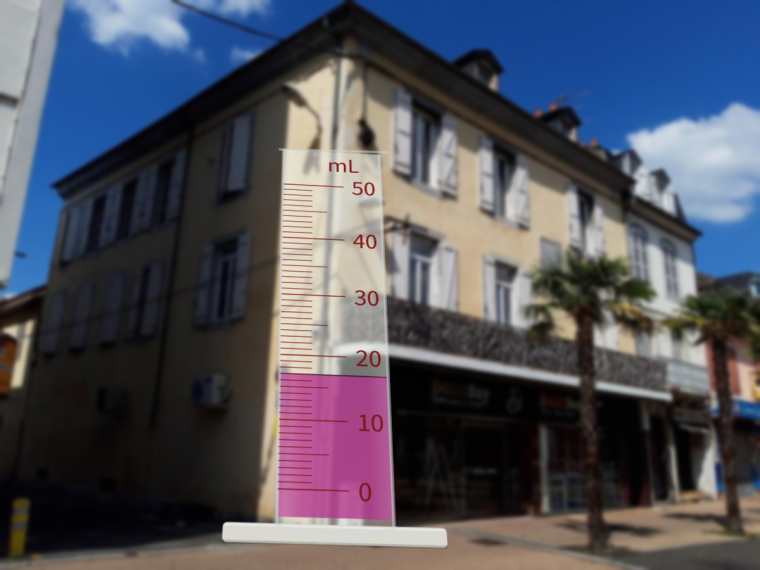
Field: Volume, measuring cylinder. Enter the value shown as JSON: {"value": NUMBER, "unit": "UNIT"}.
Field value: {"value": 17, "unit": "mL"}
